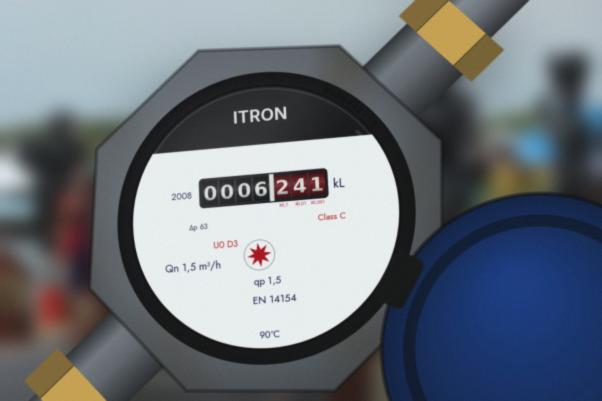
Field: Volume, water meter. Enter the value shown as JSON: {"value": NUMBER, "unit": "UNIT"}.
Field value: {"value": 6.241, "unit": "kL"}
